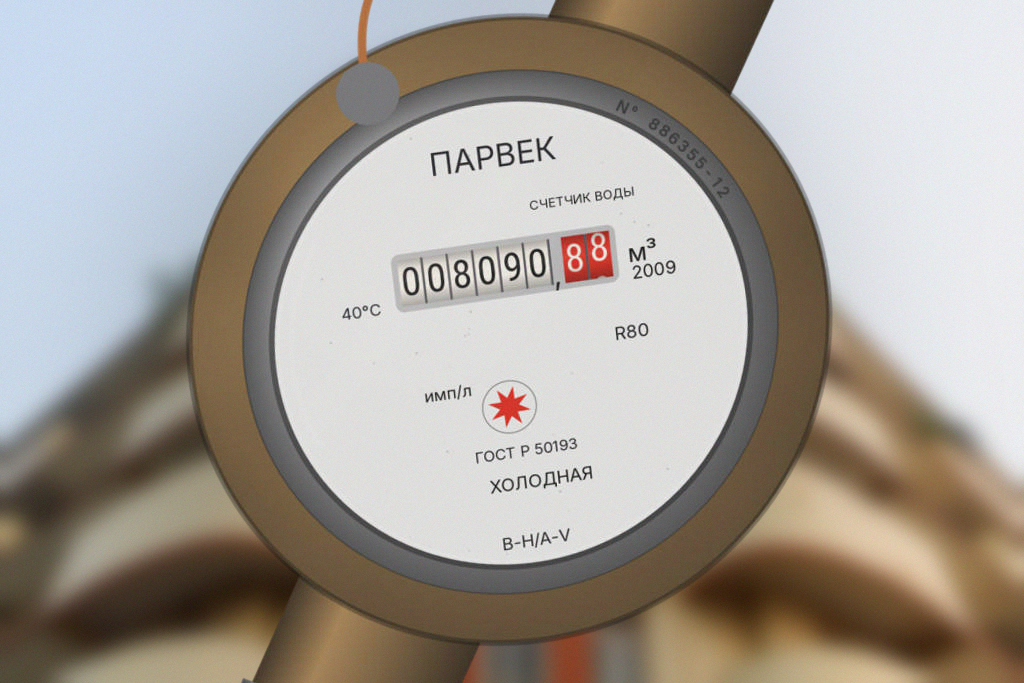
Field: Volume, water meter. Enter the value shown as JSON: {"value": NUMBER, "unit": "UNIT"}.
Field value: {"value": 8090.88, "unit": "m³"}
